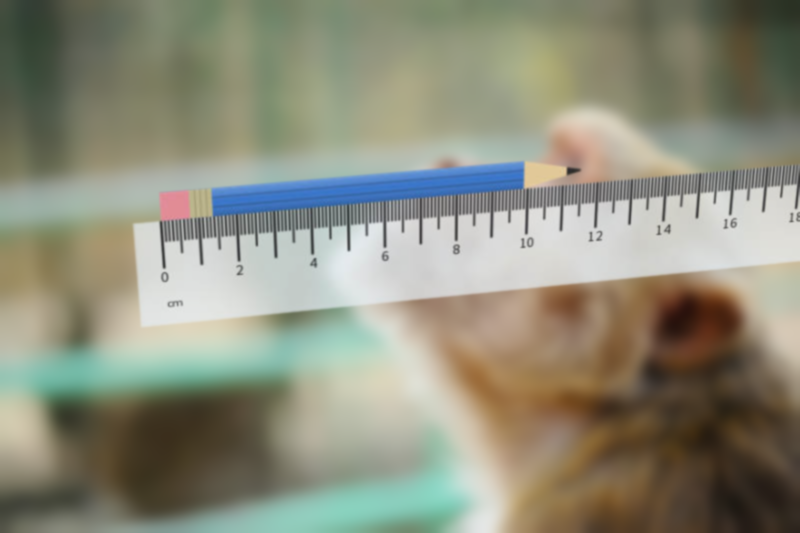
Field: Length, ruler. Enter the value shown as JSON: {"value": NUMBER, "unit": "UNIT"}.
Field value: {"value": 11.5, "unit": "cm"}
